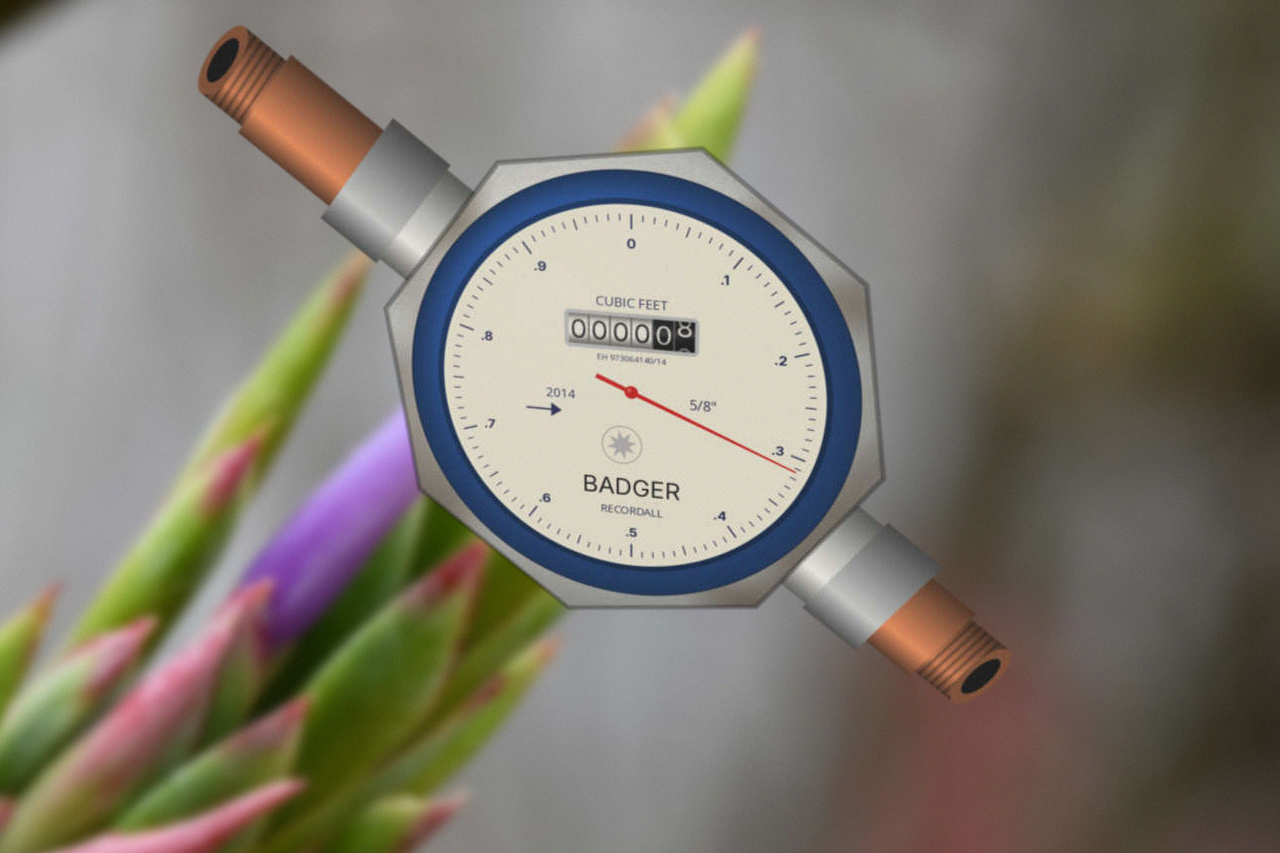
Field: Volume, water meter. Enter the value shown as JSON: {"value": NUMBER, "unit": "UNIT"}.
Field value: {"value": 8.31, "unit": "ft³"}
